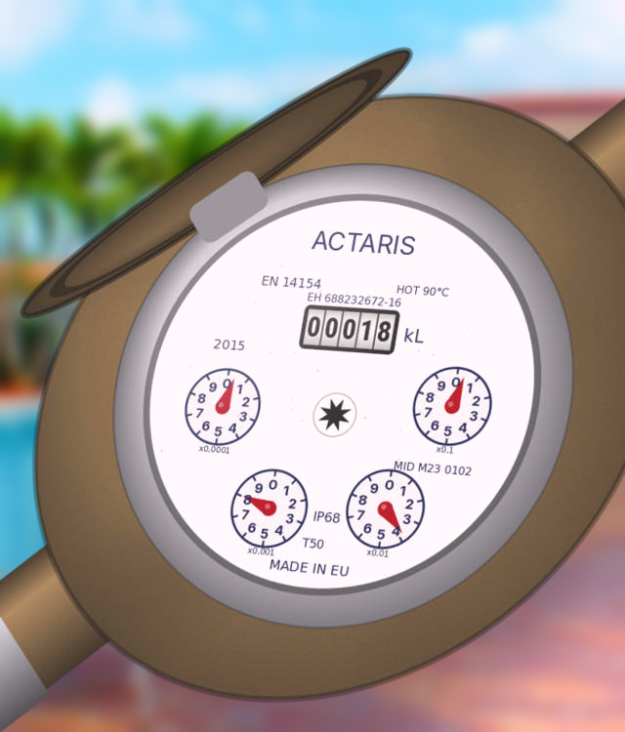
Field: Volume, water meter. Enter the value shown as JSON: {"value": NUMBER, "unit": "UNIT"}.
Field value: {"value": 18.0380, "unit": "kL"}
